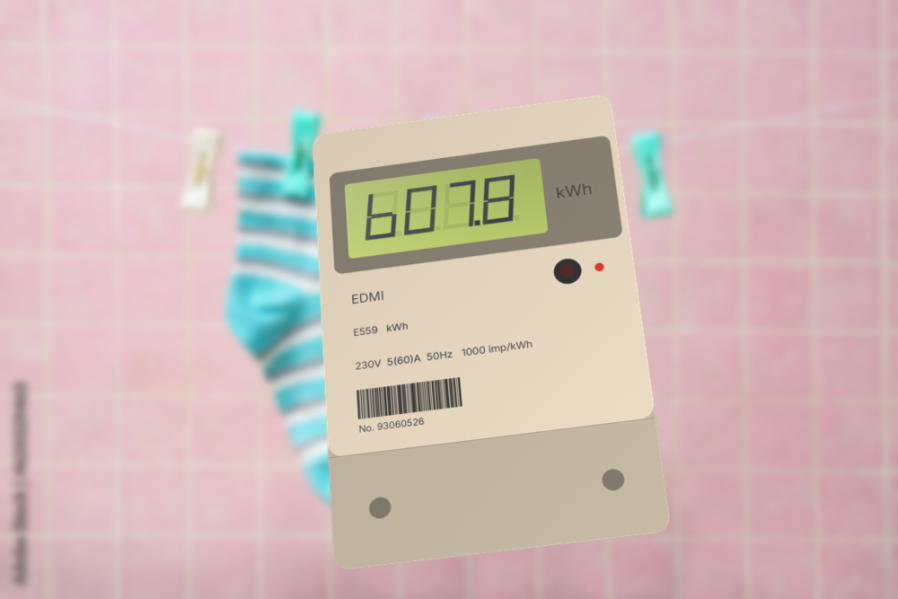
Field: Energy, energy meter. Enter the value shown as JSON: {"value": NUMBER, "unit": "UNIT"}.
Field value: {"value": 607.8, "unit": "kWh"}
